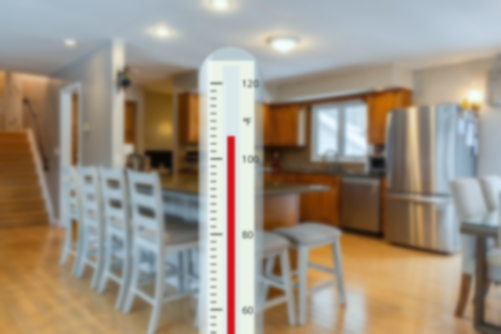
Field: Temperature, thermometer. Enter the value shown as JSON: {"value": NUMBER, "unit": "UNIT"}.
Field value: {"value": 106, "unit": "°F"}
